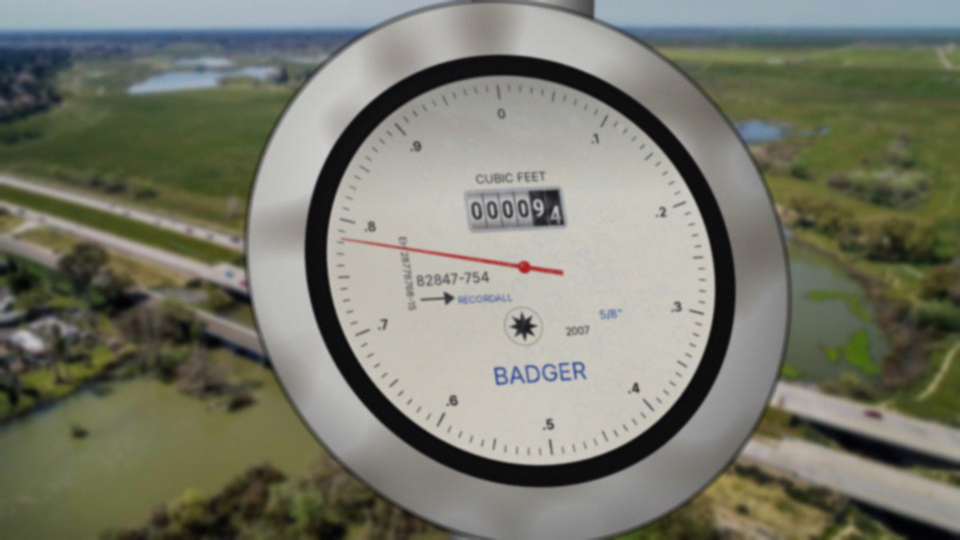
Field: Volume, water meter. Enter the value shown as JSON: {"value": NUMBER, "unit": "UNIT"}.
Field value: {"value": 93.78, "unit": "ft³"}
